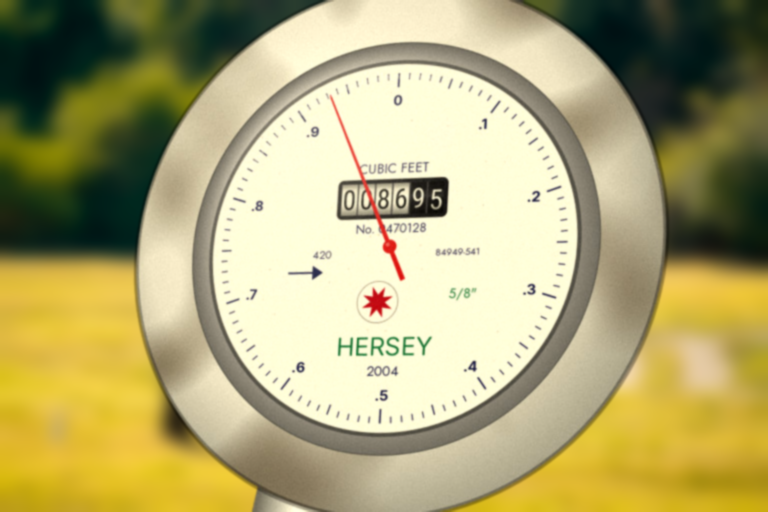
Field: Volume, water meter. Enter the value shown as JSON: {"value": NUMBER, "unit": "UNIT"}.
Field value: {"value": 8694.93, "unit": "ft³"}
